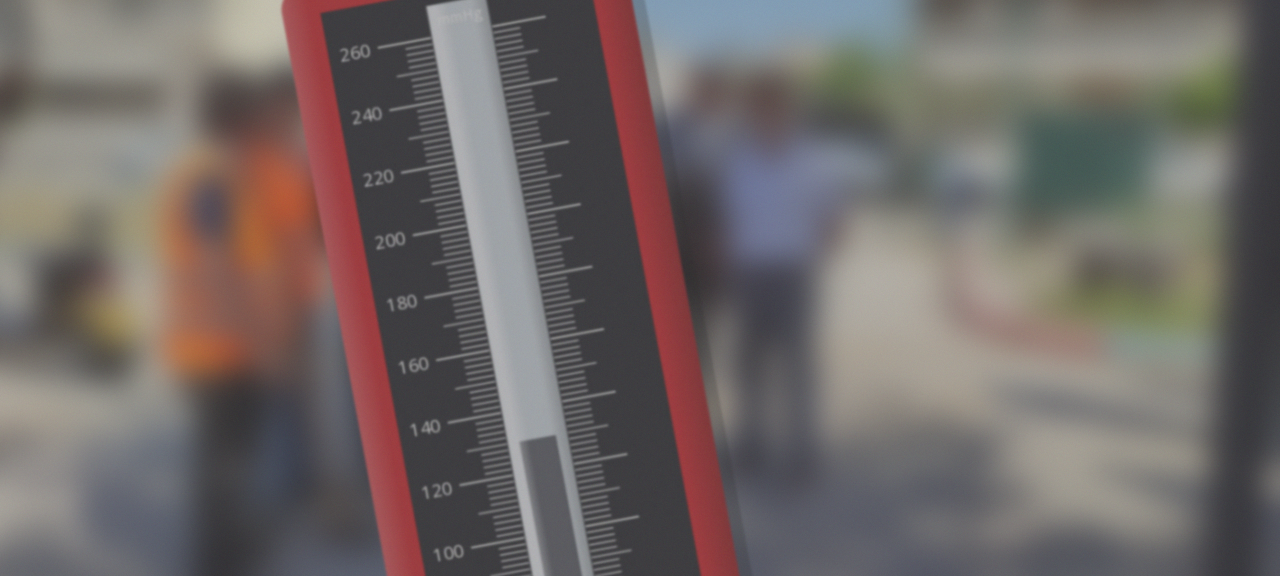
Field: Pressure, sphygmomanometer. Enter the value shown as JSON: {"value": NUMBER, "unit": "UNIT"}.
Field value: {"value": 130, "unit": "mmHg"}
